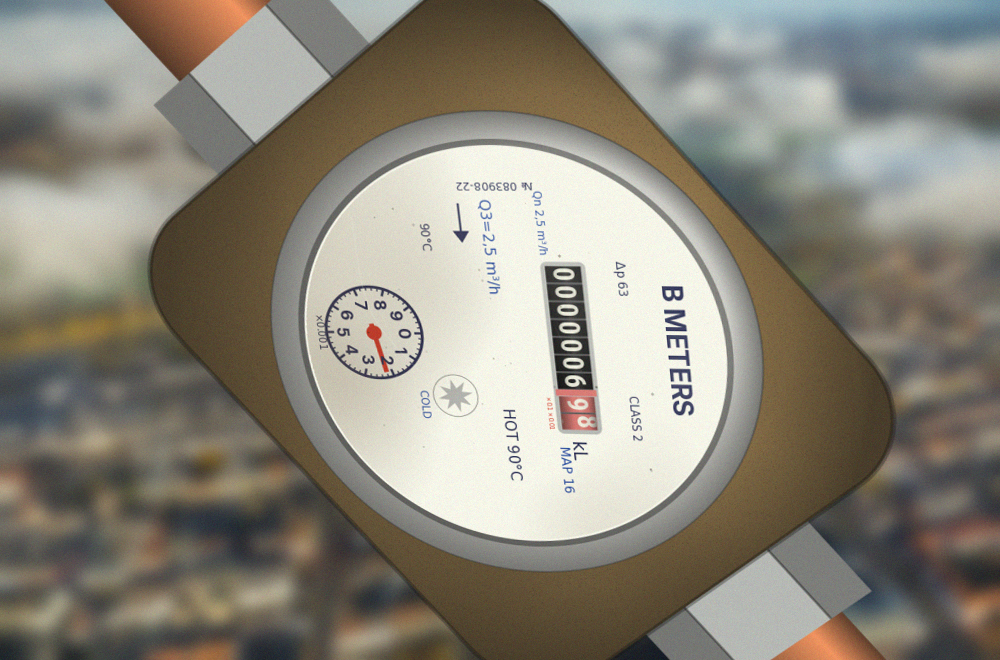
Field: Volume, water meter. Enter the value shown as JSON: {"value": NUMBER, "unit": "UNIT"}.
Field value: {"value": 6.982, "unit": "kL"}
